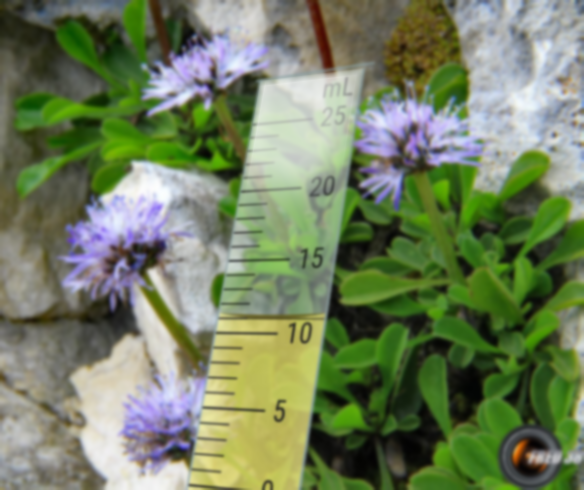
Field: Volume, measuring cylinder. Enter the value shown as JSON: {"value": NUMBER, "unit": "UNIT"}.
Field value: {"value": 11, "unit": "mL"}
